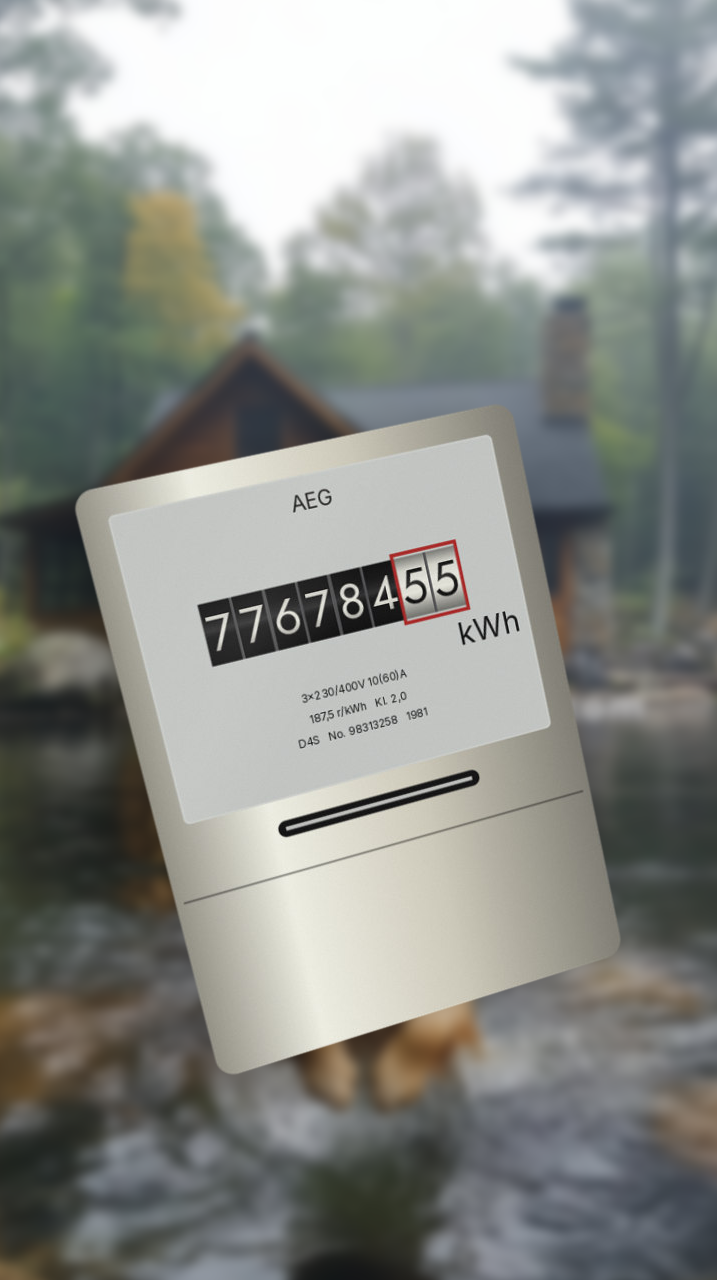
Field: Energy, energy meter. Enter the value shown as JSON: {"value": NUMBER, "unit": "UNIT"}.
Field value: {"value": 776784.55, "unit": "kWh"}
